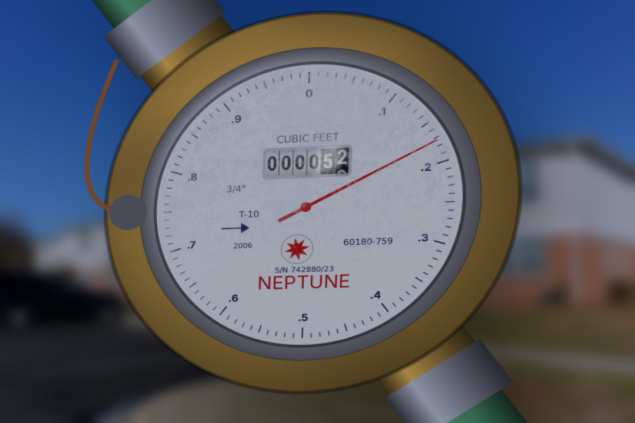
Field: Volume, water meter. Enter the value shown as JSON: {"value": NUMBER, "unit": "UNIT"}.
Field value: {"value": 52.17, "unit": "ft³"}
